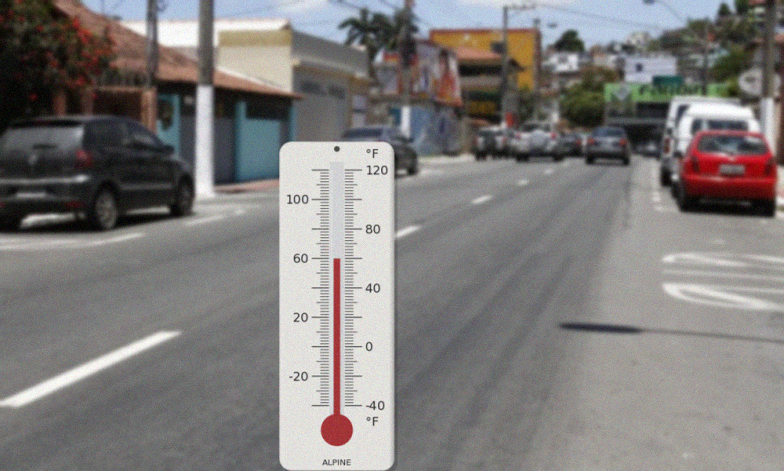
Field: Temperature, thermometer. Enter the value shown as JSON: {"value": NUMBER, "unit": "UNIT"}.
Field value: {"value": 60, "unit": "°F"}
